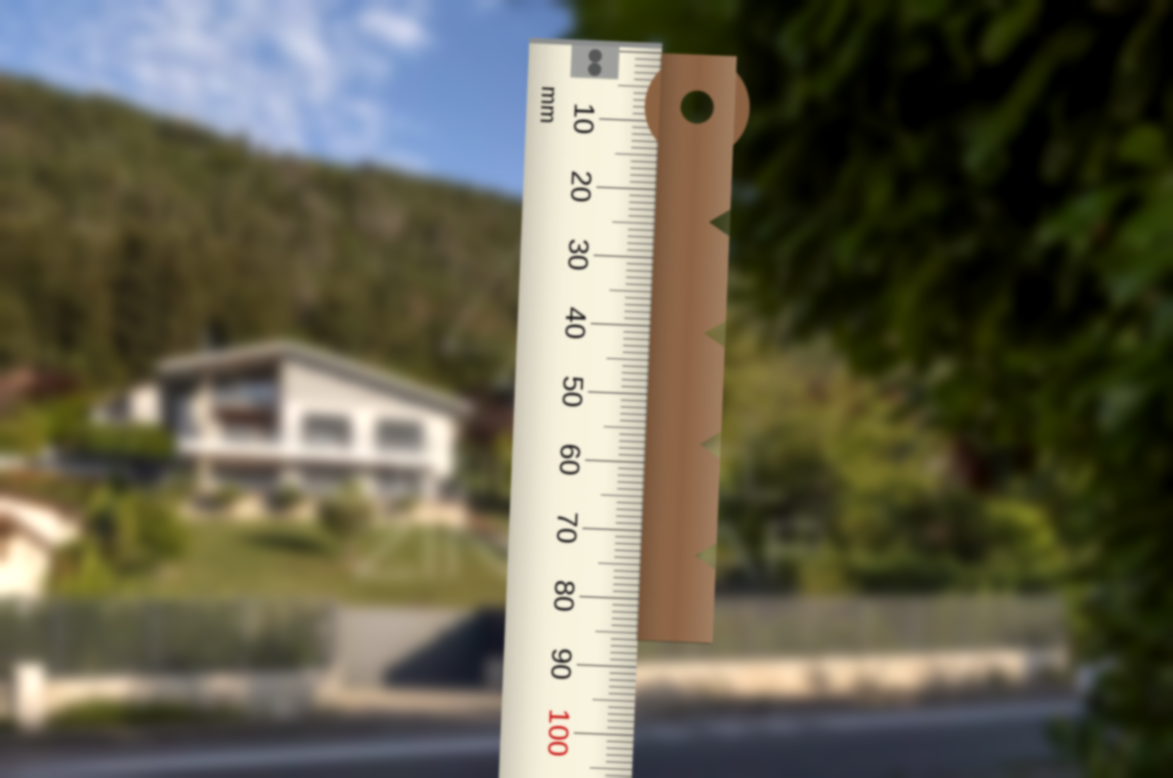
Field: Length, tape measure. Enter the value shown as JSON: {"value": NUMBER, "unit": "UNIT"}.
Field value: {"value": 86, "unit": "mm"}
